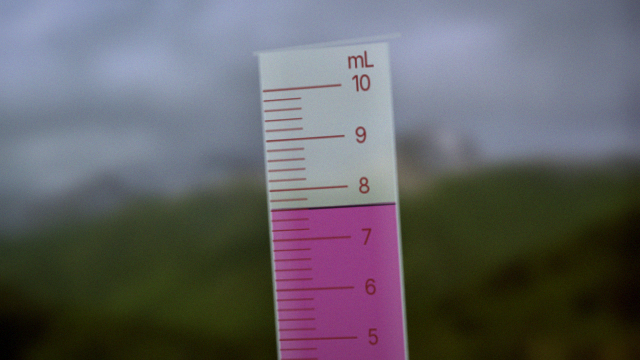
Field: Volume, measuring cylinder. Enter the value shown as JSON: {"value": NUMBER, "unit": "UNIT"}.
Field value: {"value": 7.6, "unit": "mL"}
